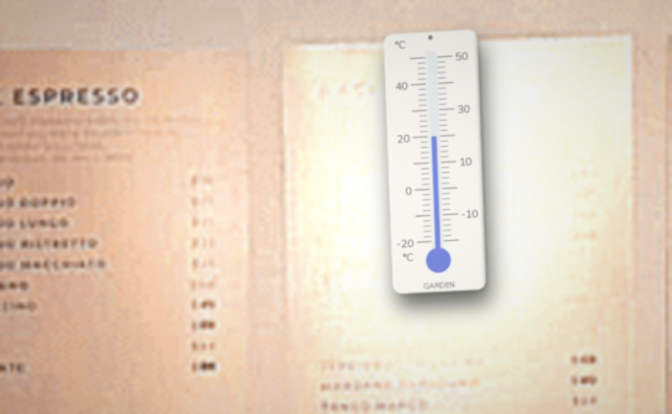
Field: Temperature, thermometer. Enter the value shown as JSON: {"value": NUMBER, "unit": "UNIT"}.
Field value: {"value": 20, "unit": "°C"}
